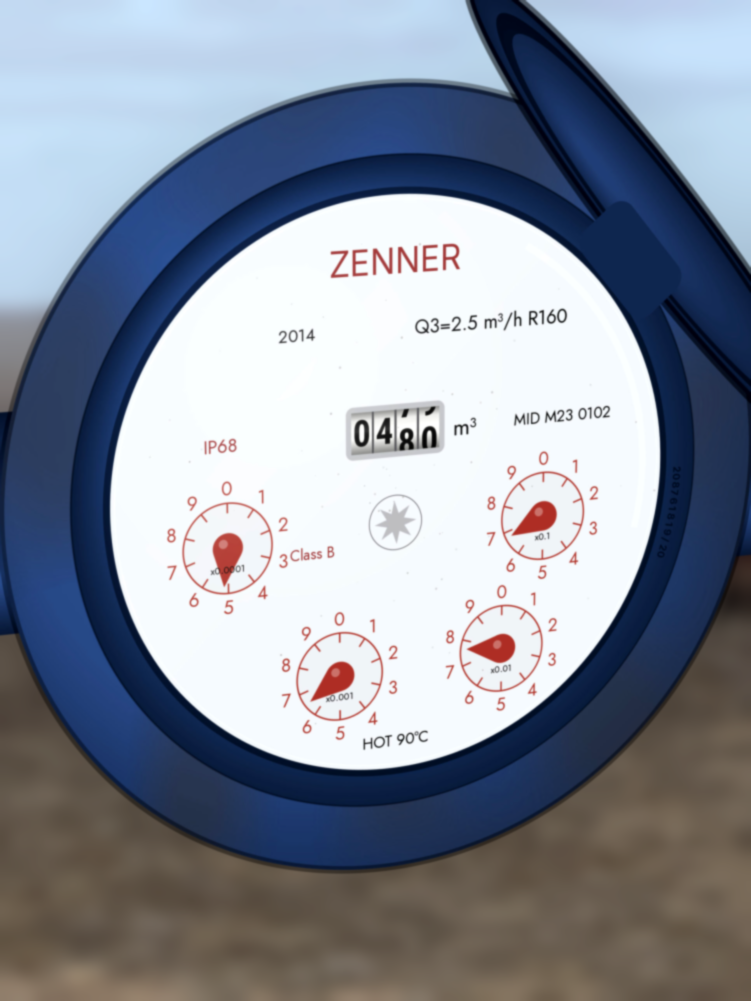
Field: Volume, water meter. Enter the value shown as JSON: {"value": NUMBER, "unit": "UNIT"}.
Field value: {"value": 479.6765, "unit": "m³"}
